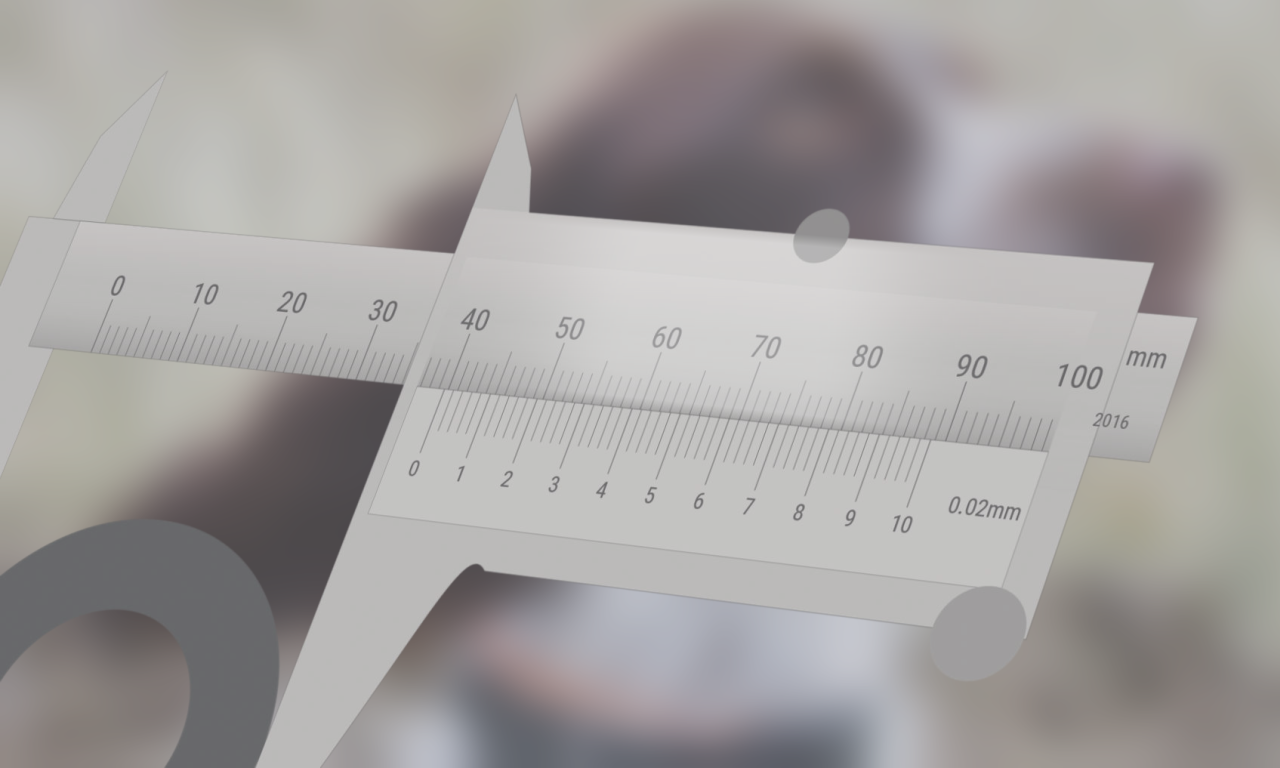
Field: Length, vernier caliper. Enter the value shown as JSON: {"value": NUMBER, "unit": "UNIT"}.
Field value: {"value": 39.6, "unit": "mm"}
